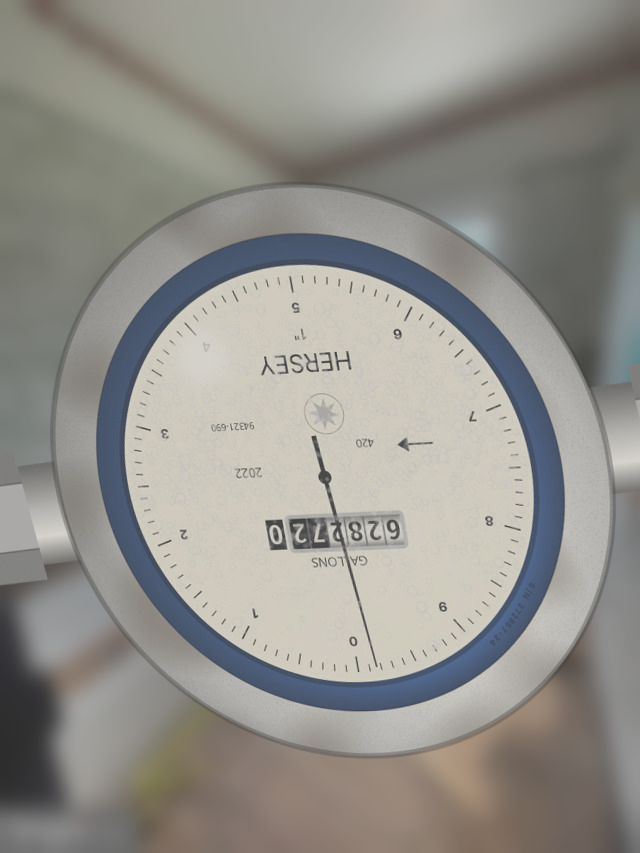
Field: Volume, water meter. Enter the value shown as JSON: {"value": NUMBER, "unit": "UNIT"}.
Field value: {"value": 6282719.8, "unit": "gal"}
